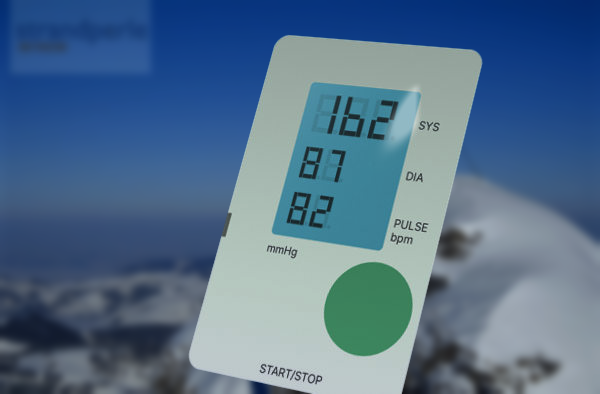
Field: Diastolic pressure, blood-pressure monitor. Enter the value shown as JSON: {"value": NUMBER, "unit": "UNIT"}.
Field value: {"value": 87, "unit": "mmHg"}
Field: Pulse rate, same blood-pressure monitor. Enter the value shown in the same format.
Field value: {"value": 82, "unit": "bpm"}
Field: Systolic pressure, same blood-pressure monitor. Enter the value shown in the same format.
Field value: {"value": 162, "unit": "mmHg"}
